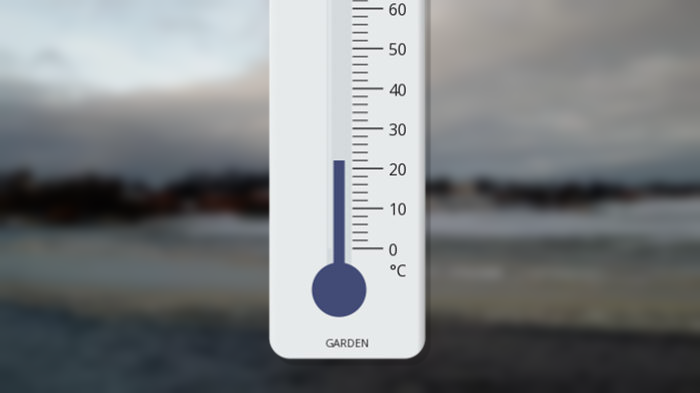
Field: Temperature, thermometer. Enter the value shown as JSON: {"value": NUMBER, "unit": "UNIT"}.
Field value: {"value": 22, "unit": "°C"}
